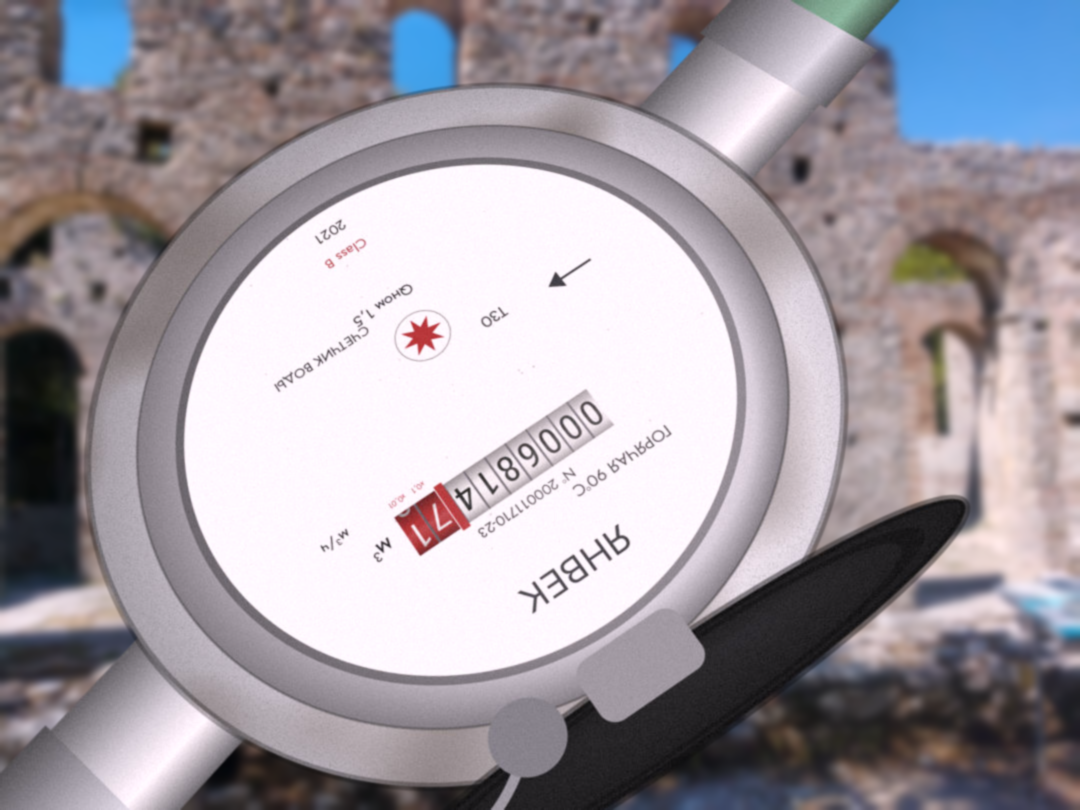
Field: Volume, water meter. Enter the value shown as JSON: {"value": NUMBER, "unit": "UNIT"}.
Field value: {"value": 6814.71, "unit": "m³"}
